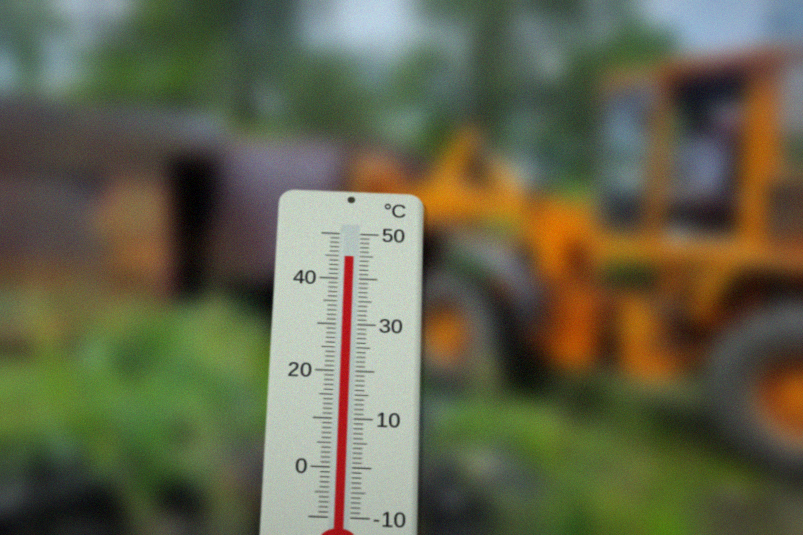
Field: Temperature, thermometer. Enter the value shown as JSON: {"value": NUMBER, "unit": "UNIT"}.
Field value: {"value": 45, "unit": "°C"}
